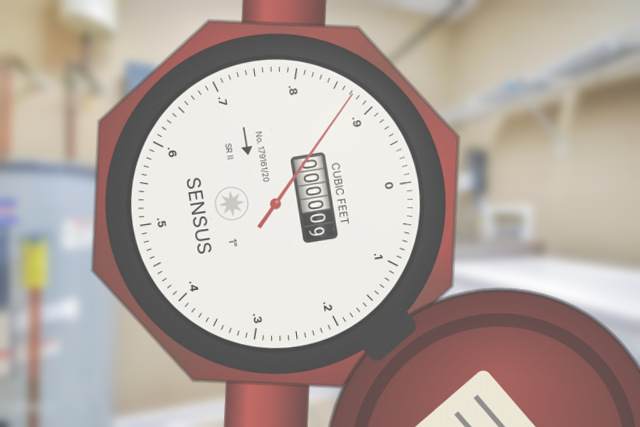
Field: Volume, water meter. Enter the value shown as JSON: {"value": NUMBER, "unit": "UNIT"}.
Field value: {"value": 8.87, "unit": "ft³"}
